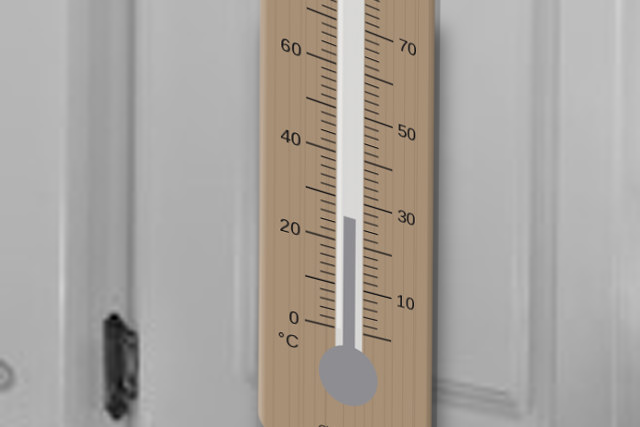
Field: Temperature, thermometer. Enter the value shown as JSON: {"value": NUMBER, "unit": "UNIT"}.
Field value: {"value": 26, "unit": "°C"}
